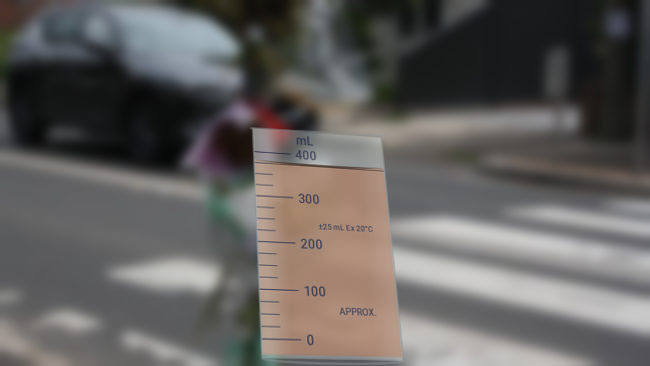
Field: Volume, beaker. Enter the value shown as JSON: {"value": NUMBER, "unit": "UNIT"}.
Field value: {"value": 375, "unit": "mL"}
